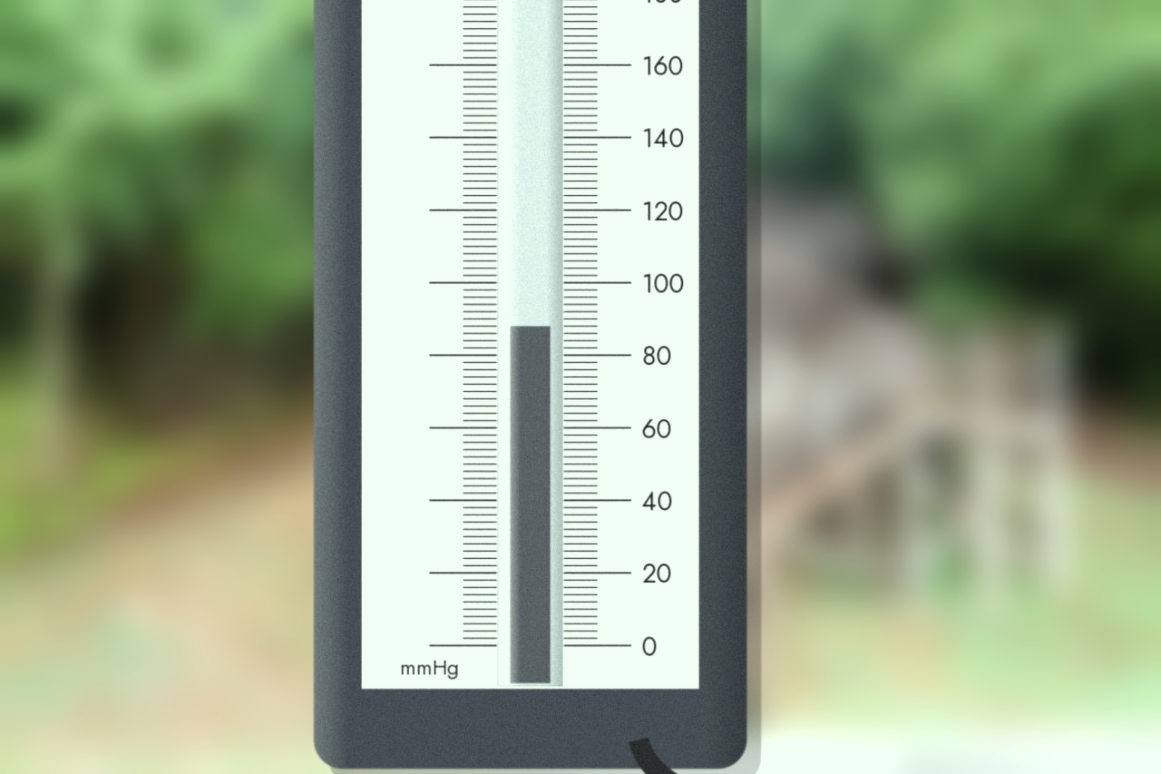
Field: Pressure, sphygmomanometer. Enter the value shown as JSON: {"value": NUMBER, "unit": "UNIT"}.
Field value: {"value": 88, "unit": "mmHg"}
